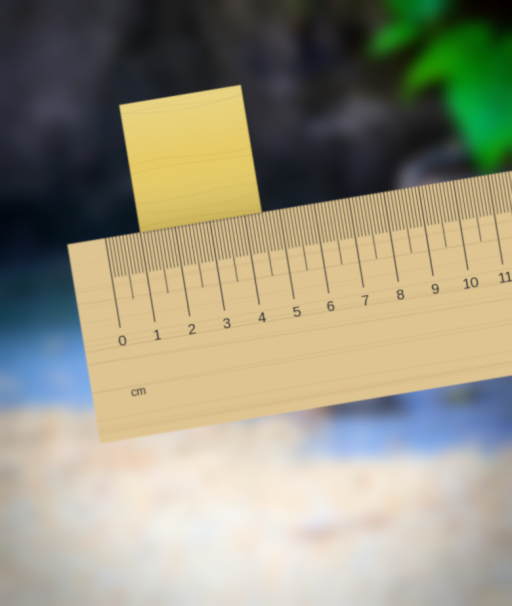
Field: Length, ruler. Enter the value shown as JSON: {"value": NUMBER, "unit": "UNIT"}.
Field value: {"value": 3.5, "unit": "cm"}
